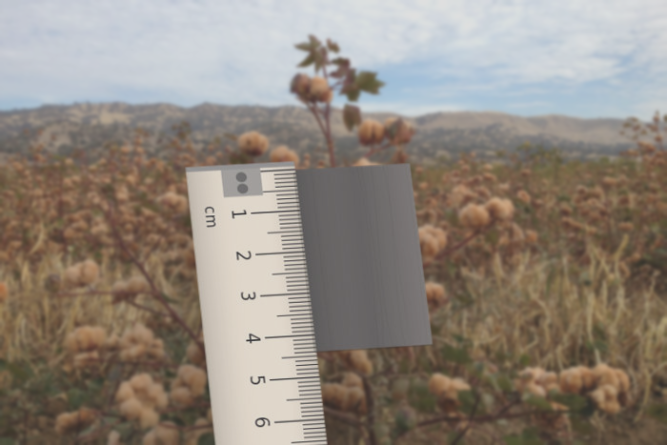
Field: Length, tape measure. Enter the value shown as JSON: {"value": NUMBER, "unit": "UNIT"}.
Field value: {"value": 4.4, "unit": "cm"}
